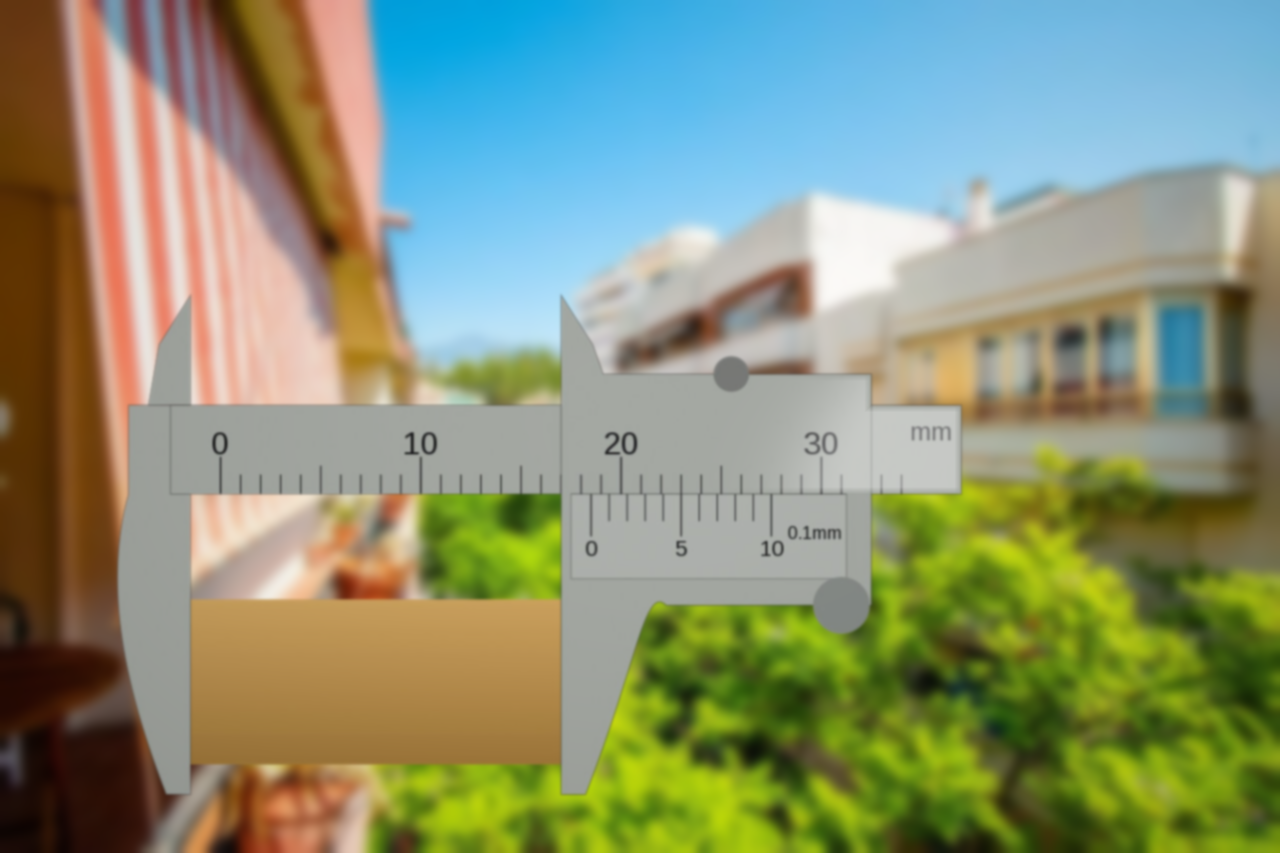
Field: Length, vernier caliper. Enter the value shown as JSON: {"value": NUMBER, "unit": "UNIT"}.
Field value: {"value": 18.5, "unit": "mm"}
